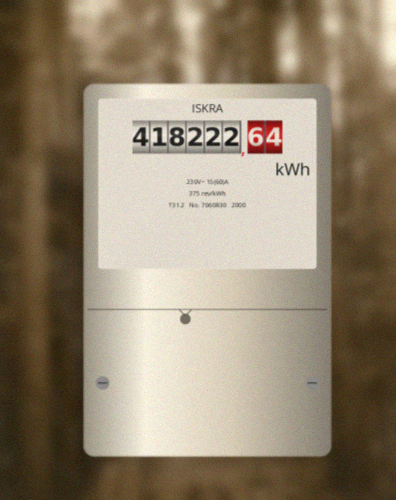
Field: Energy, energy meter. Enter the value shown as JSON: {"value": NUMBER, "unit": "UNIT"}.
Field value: {"value": 418222.64, "unit": "kWh"}
